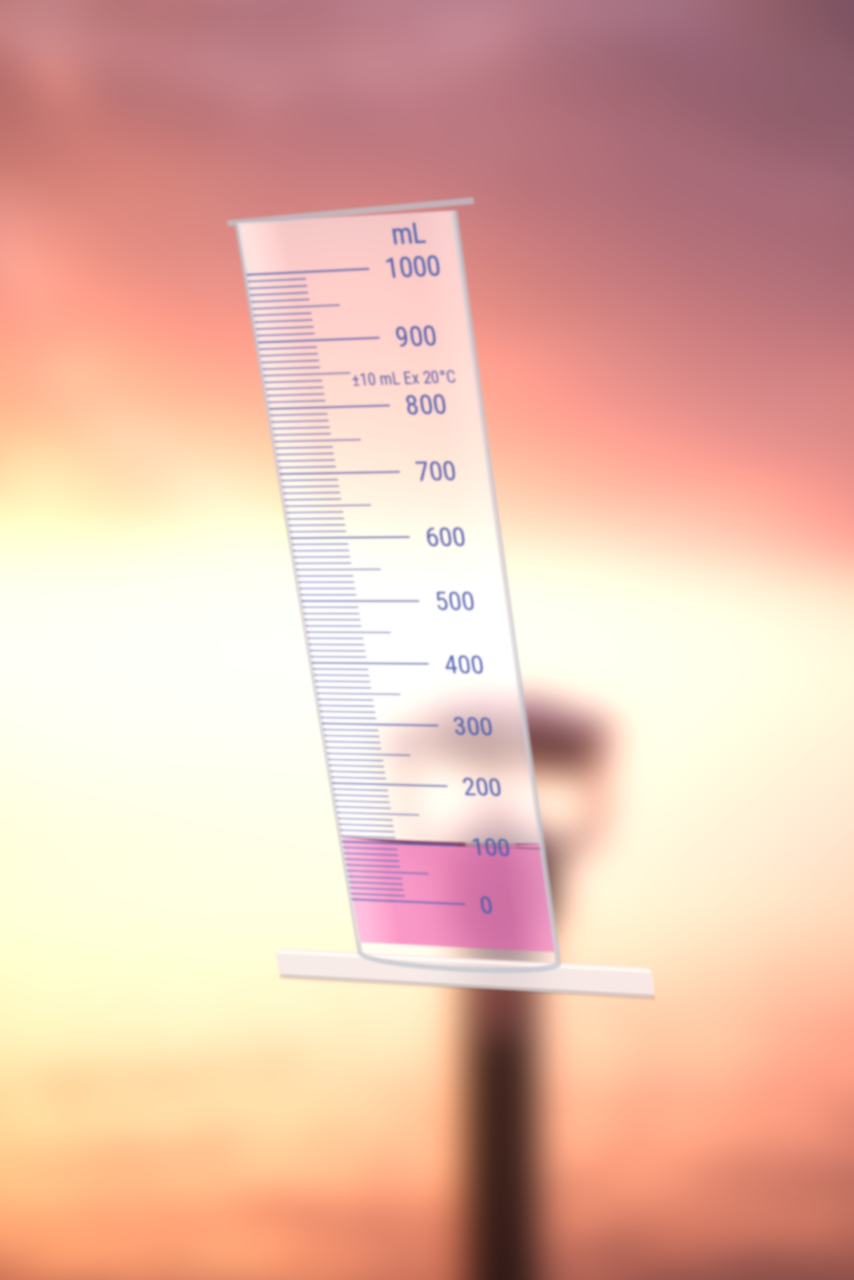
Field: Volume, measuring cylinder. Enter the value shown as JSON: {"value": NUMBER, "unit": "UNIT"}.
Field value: {"value": 100, "unit": "mL"}
